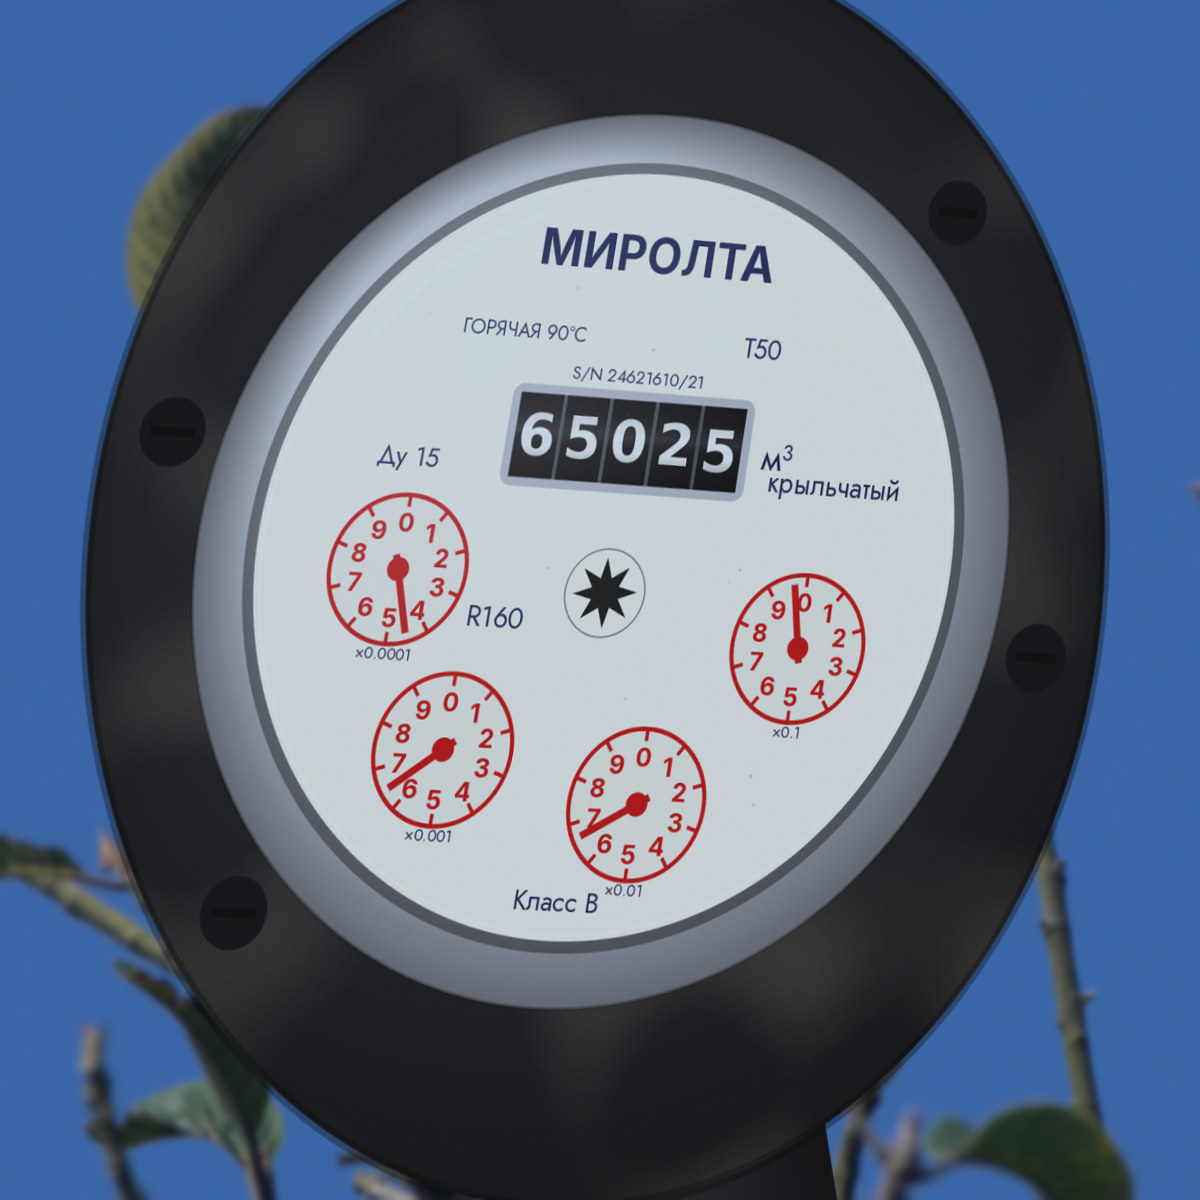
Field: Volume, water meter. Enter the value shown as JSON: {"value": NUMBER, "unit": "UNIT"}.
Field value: {"value": 65024.9664, "unit": "m³"}
